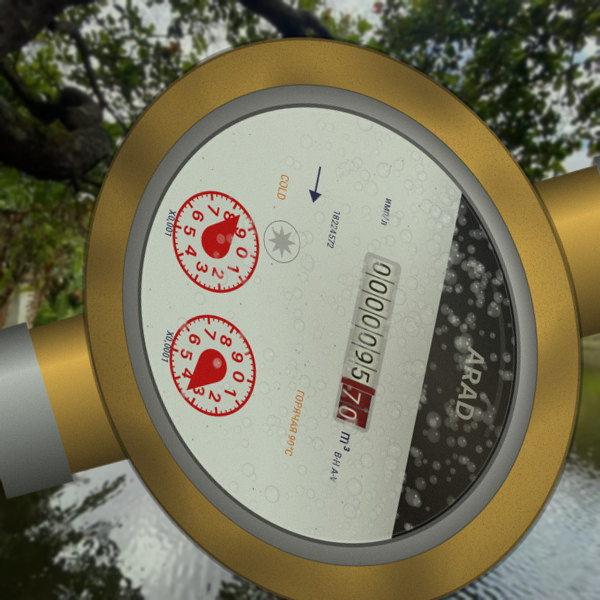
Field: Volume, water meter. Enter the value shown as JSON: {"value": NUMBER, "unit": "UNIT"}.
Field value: {"value": 95.6983, "unit": "m³"}
